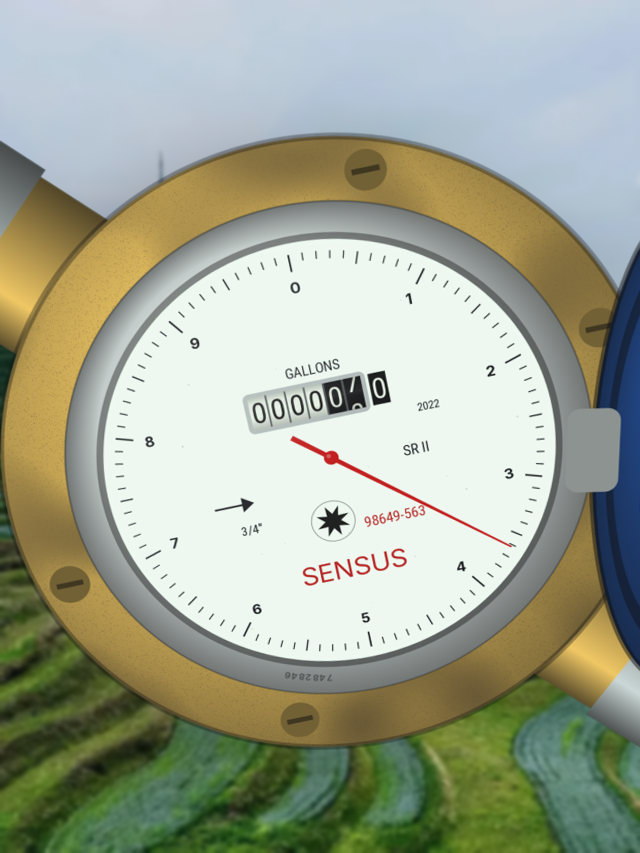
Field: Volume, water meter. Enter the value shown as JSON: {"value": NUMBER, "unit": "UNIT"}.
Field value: {"value": 73.6, "unit": "gal"}
